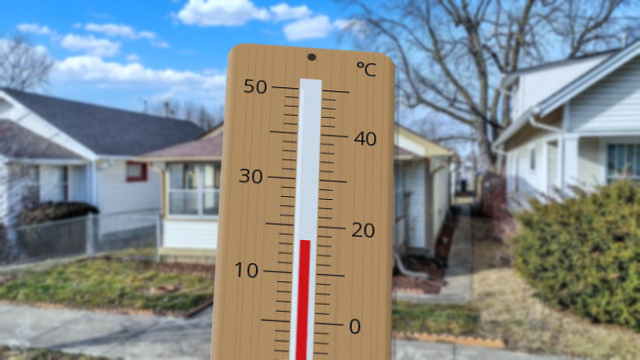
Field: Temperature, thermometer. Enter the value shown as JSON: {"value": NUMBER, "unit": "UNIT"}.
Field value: {"value": 17, "unit": "°C"}
